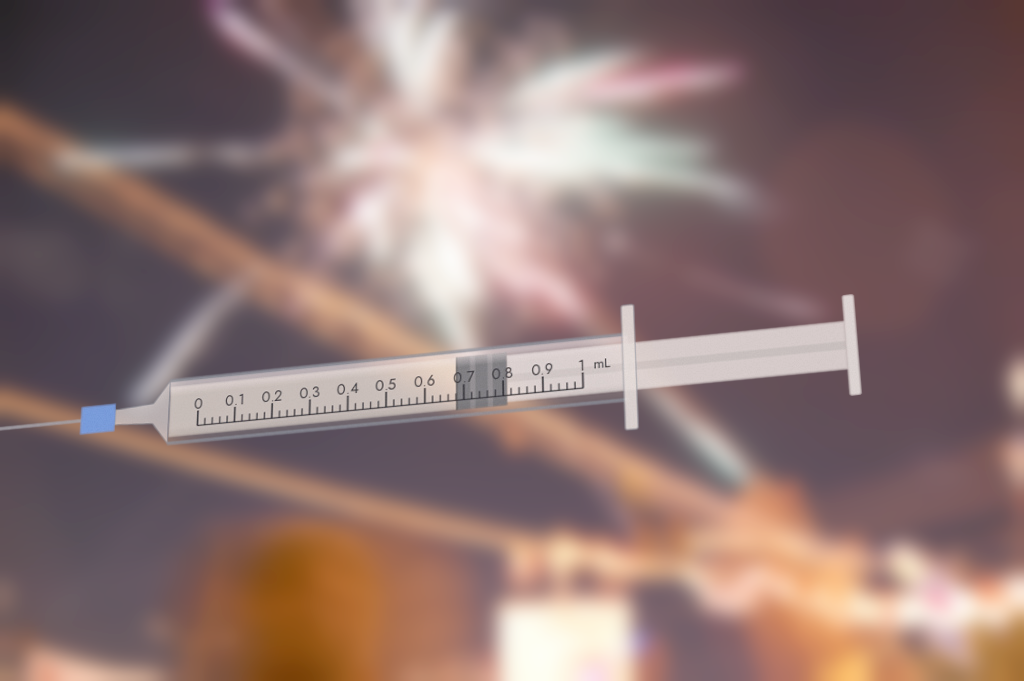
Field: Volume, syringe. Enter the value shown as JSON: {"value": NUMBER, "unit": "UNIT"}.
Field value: {"value": 0.68, "unit": "mL"}
